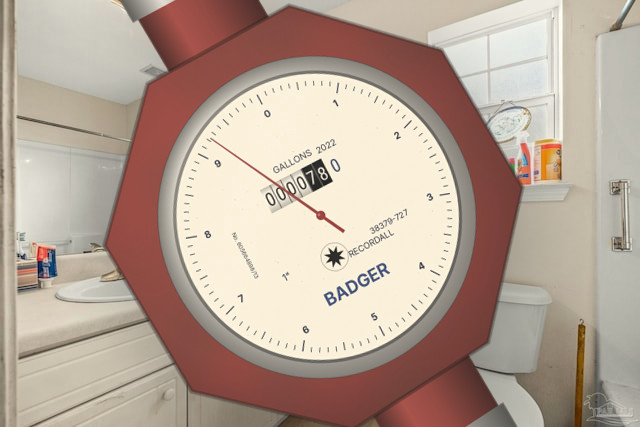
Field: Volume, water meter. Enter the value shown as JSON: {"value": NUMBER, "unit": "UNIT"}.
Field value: {"value": 779.2, "unit": "gal"}
